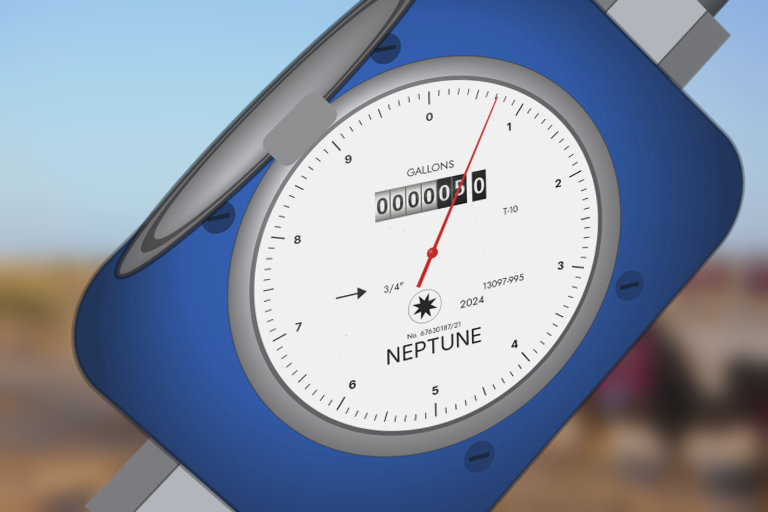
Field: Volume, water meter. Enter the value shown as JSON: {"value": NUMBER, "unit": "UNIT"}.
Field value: {"value": 50.7, "unit": "gal"}
